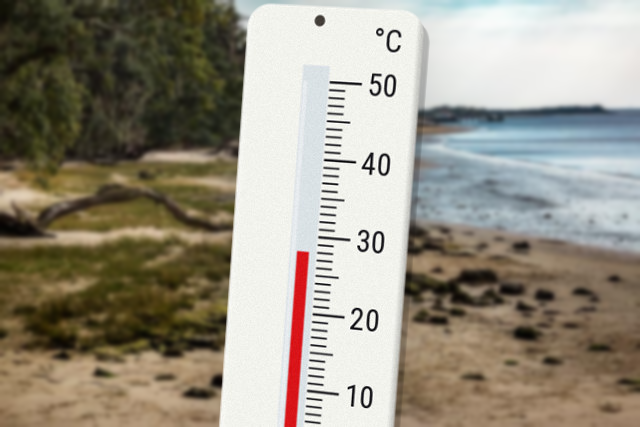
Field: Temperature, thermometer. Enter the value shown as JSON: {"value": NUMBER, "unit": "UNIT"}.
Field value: {"value": 28, "unit": "°C"}
